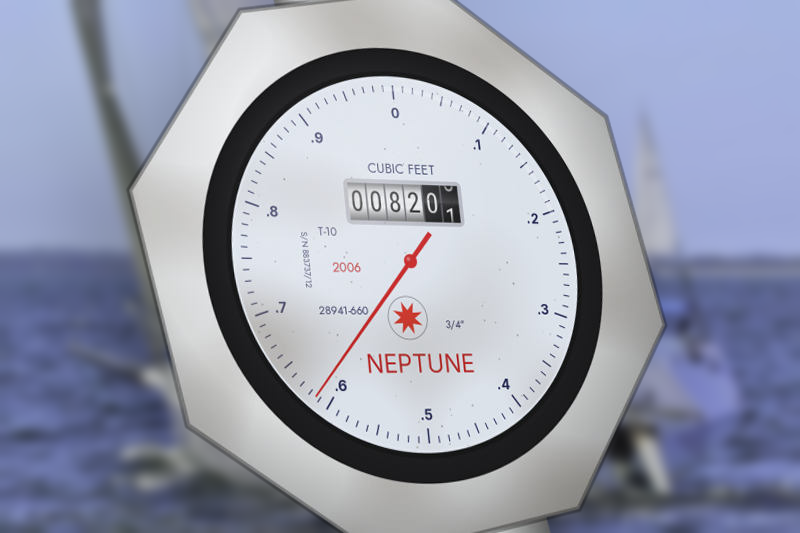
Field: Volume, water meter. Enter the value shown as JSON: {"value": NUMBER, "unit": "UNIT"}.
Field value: {"value": 8200.61, "unit": "ft³"}
